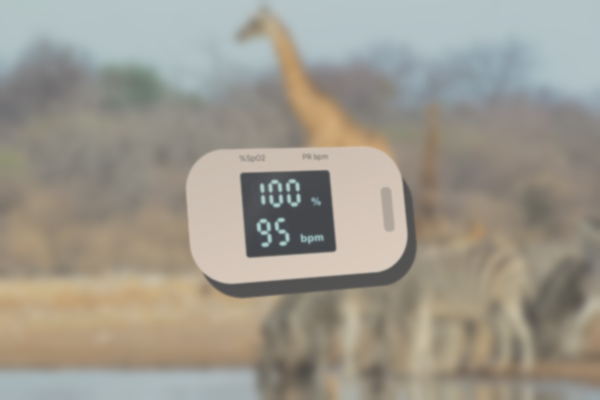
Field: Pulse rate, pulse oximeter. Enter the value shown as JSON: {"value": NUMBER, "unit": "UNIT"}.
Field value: {"value": 95, "unit": "bpm"}
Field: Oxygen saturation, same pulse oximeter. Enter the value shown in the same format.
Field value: {"value": 100, "unit": "%"}
